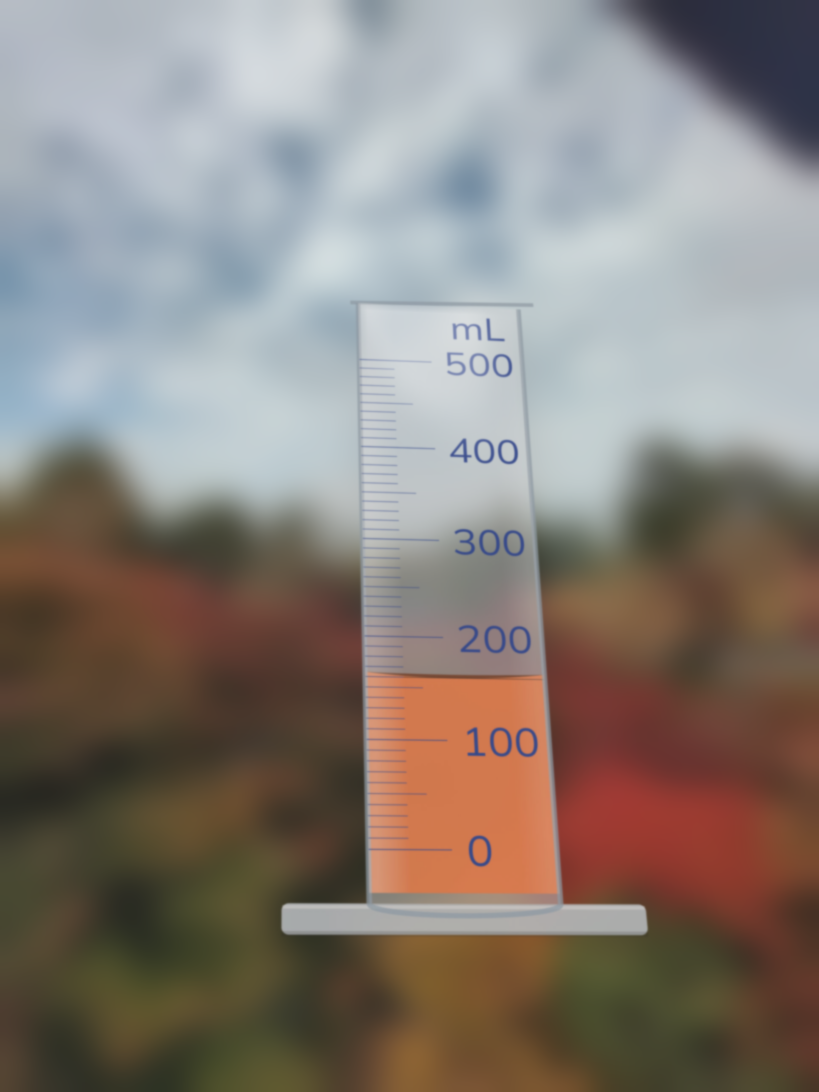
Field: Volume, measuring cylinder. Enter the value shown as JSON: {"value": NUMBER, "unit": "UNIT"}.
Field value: {"value": 160, "unit": "mL"}
